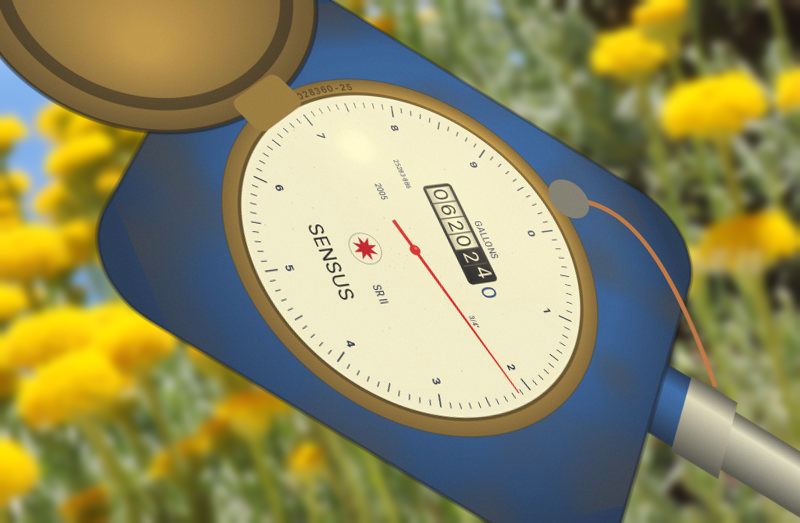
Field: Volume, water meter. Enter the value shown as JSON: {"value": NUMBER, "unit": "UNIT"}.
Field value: {"value": 620242.1, "unit": "gal"}
